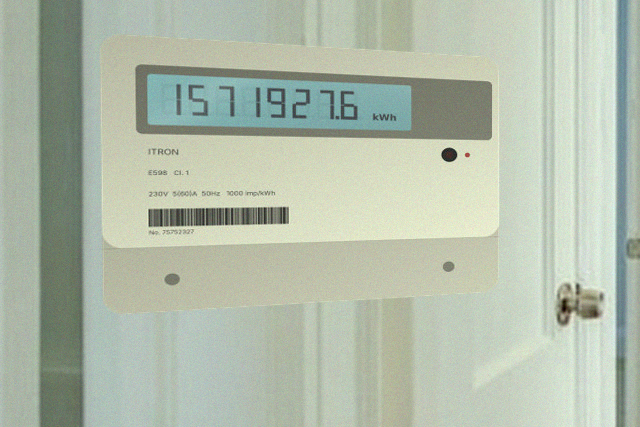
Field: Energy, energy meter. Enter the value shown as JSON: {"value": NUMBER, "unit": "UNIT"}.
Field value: {"value": 1571927.6, "unit": "kWh"}
